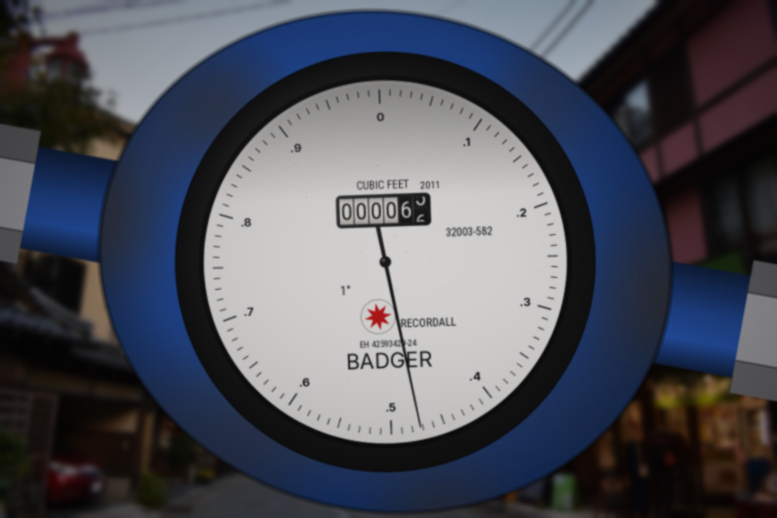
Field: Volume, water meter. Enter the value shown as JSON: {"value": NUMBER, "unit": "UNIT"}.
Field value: {"value": 65.47, "unit": "ft³"}
